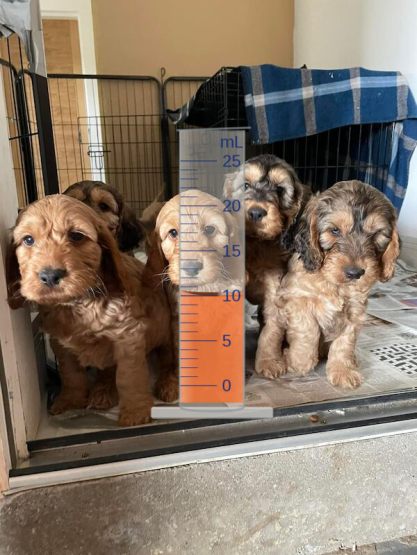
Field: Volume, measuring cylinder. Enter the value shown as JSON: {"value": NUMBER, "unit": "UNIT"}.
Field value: {"value": 10, "unit": "mL"}
